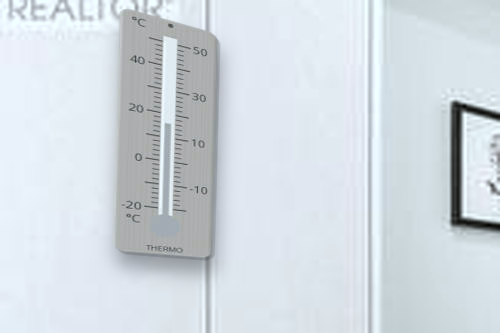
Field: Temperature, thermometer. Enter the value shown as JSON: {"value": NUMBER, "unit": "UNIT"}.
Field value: {"value": 16, "unit": "°C"}
